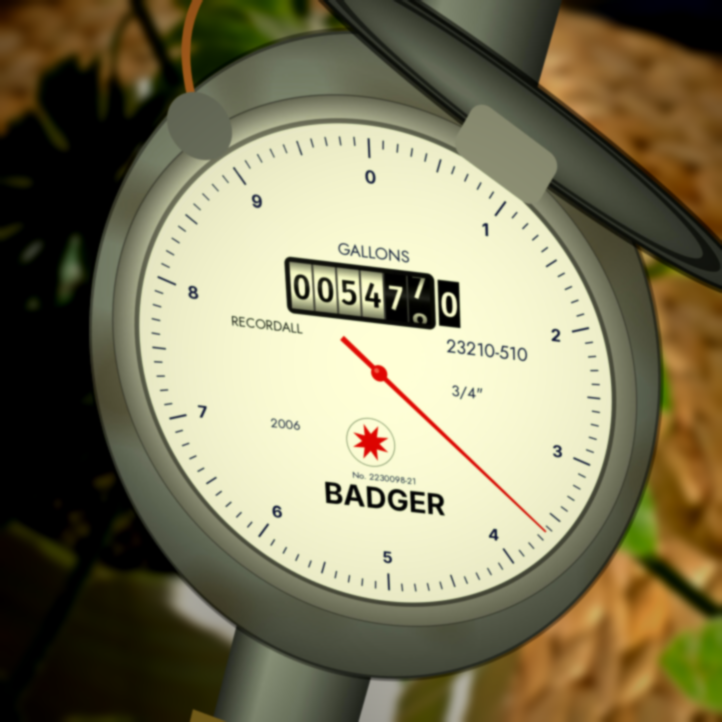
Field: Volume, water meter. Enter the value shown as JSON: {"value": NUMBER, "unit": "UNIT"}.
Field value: {"value": 54773.6, "unit": "gal"}
